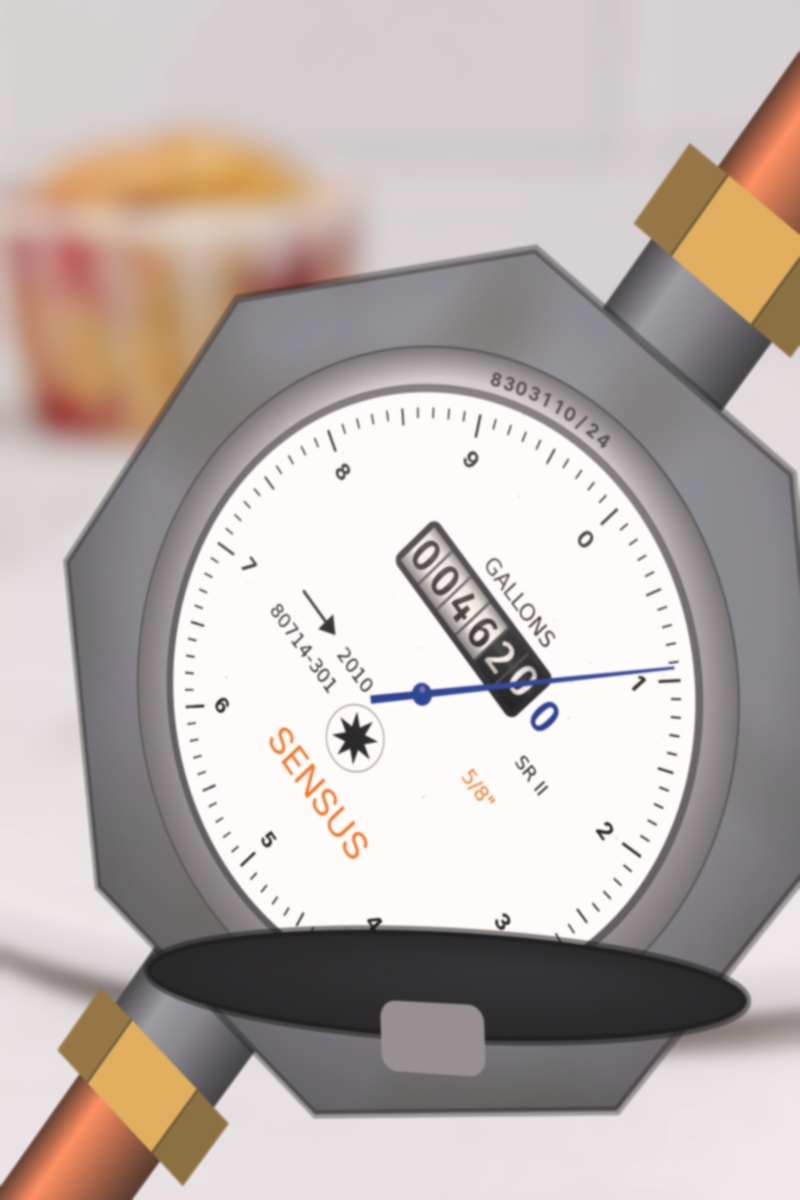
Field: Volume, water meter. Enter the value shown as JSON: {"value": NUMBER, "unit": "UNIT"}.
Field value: {"value": 46200.9, "unit": "gal"}
